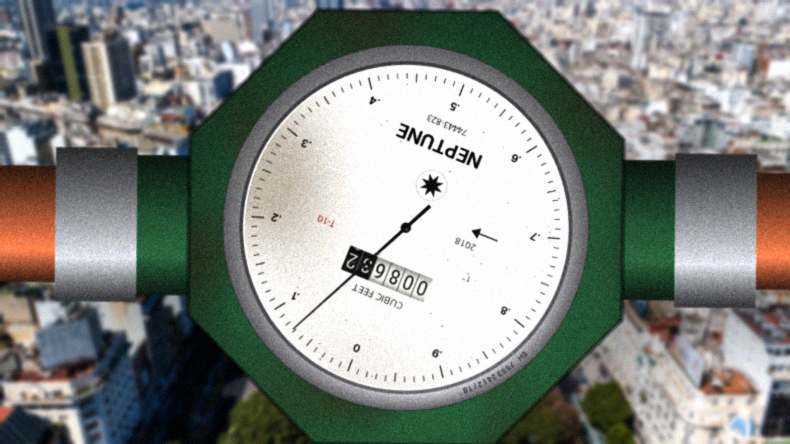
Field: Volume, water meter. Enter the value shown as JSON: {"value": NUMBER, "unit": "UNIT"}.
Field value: {"value": 8632.07, "unit": "ft³"}
